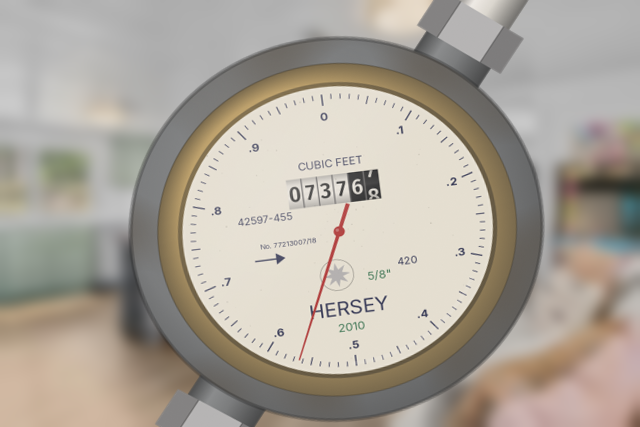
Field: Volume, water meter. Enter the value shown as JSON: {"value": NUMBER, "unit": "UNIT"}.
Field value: {"value": 73767.56, "unit": "ft³"}
